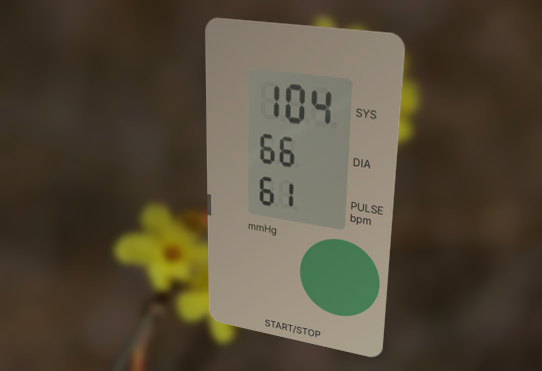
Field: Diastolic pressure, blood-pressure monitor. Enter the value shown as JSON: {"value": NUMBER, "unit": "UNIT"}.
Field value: {"value": 66, "unit": "mmHg"}
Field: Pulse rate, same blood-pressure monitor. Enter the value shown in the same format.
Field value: {"value": 61, "unit": "bpm"}
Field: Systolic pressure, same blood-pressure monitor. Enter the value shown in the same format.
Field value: {"value": 104, "unit": "mmHg"}
